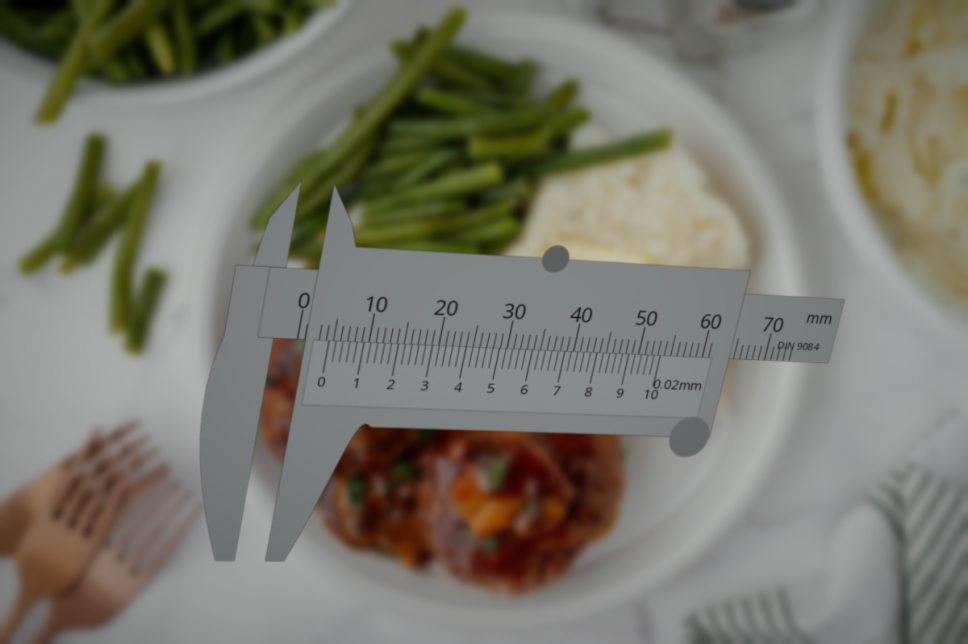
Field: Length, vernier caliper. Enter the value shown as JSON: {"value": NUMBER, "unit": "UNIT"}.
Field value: {"value": 4.4, "unit": "mm"}
